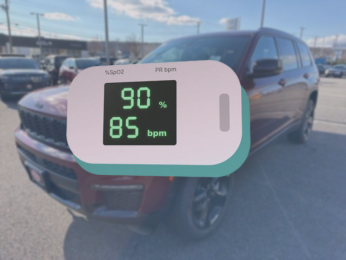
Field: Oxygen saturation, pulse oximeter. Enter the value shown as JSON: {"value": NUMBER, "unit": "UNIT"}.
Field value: {"value": 90, "unit": "%"}
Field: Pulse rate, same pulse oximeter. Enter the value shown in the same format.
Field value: {"value": 85, "unit": "bpm"}
